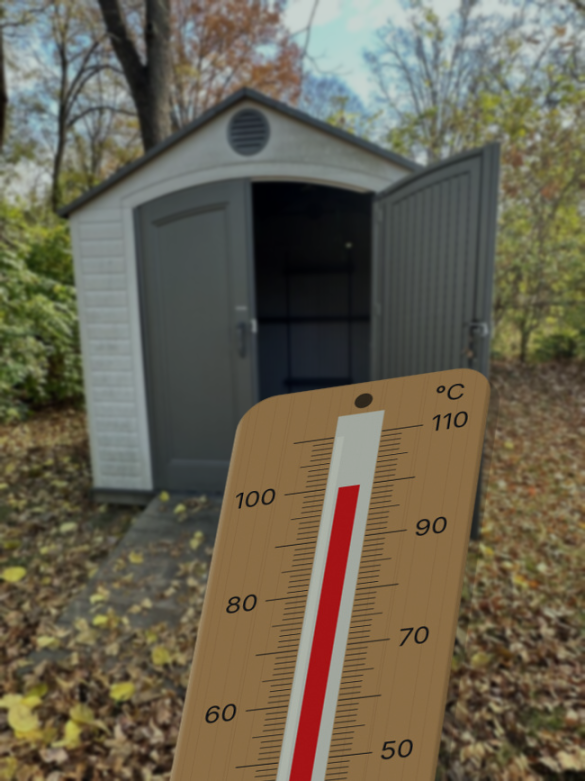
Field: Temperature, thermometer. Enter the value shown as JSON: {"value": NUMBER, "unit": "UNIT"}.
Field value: {"value": 100, "unit": "°C"}
